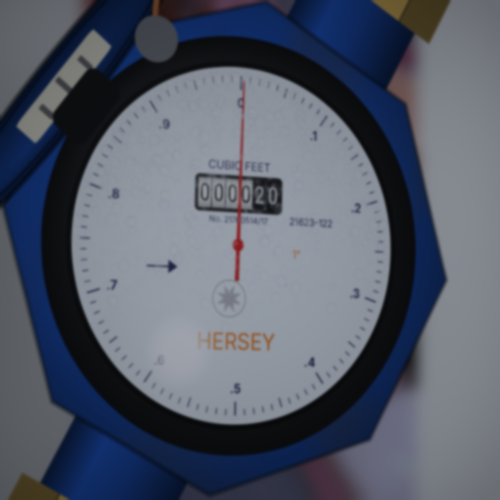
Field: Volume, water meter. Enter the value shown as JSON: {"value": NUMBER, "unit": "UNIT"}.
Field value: {"value": 20.00, "unit": "ft³"}
